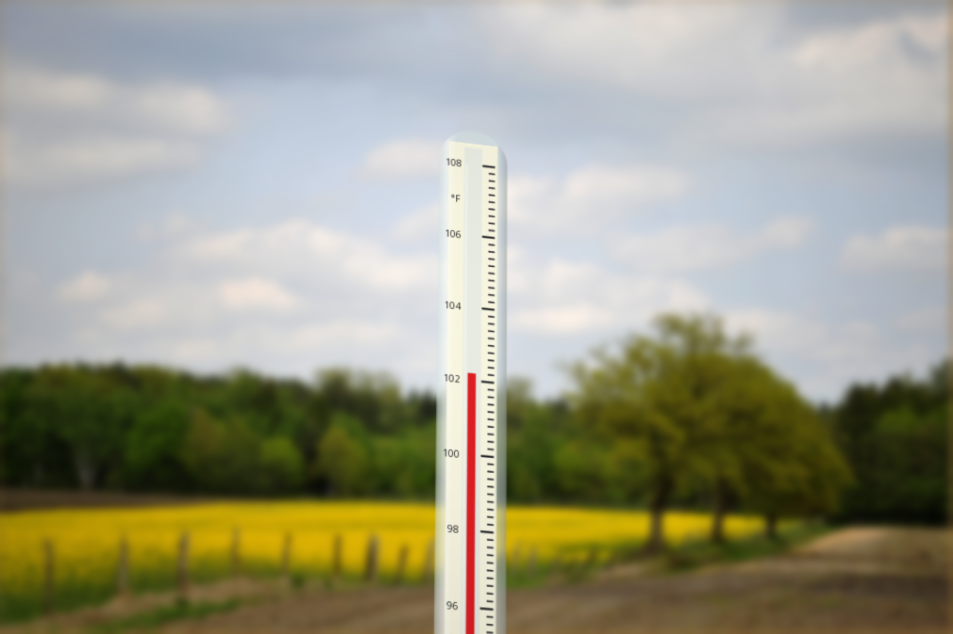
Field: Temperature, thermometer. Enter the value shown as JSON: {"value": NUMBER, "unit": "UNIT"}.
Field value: {"value": 102.2, "unit": "°F"}
